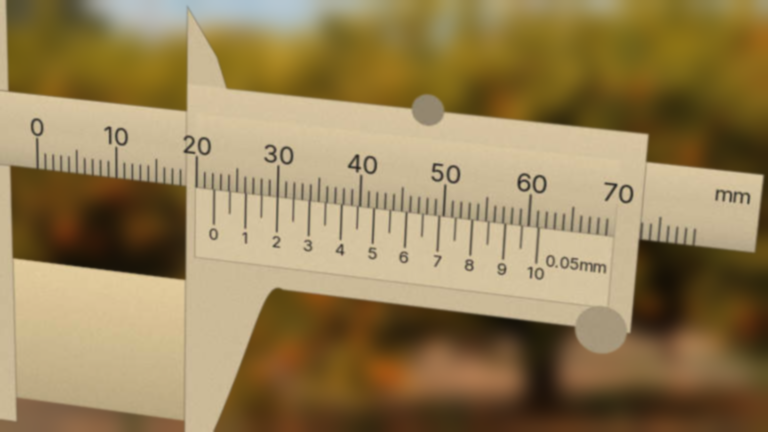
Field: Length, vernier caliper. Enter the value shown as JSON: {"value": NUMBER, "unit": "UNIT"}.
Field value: {"value": 22.2, "unit": "mm"}
